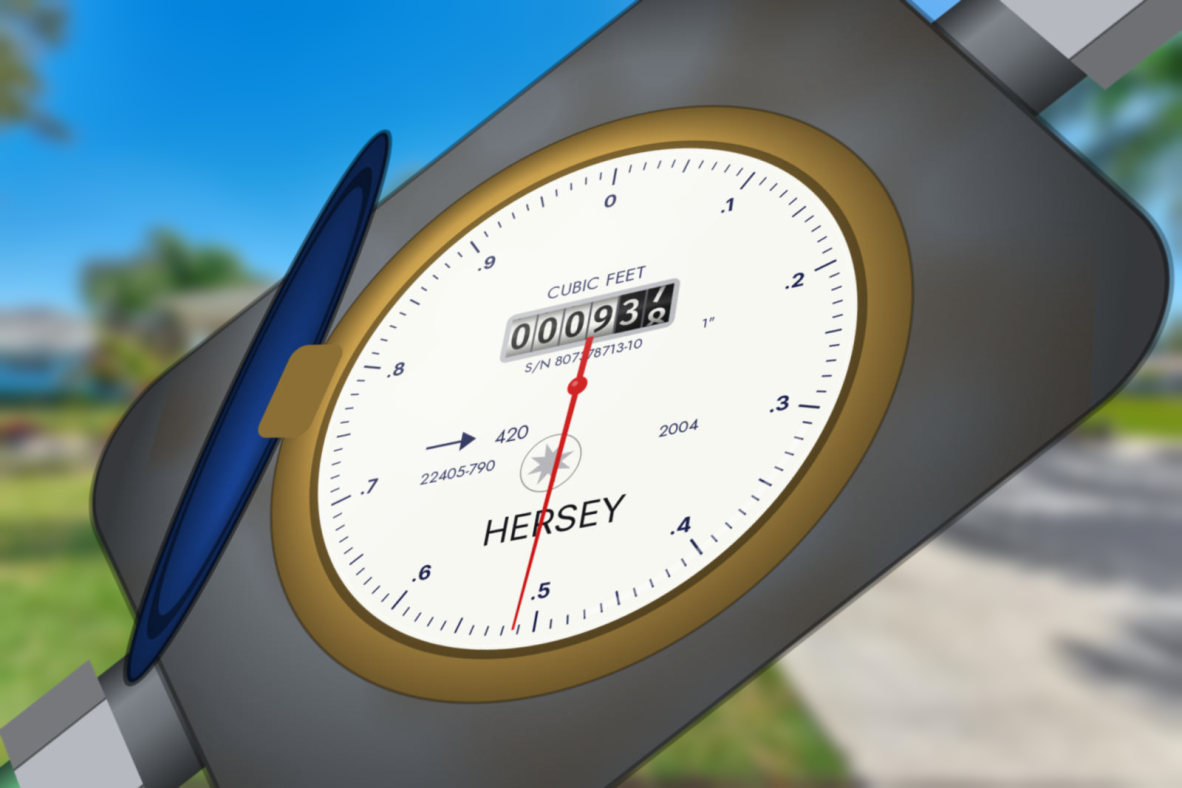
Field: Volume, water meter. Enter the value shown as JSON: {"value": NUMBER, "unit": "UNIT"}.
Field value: {"value": 937.51, "unit": "ft³"}
